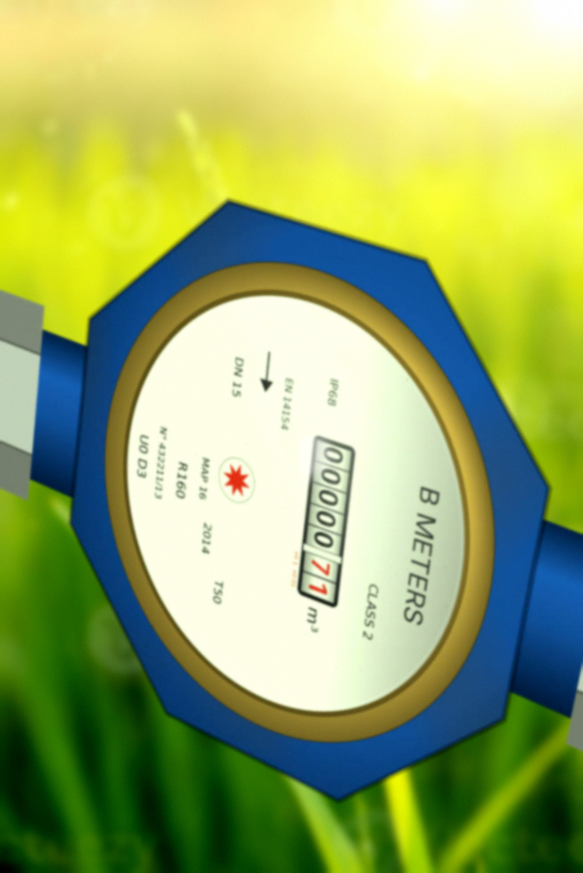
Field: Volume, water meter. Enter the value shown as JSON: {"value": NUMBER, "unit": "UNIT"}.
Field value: {"value": 0.71, "unit": "m³"}
